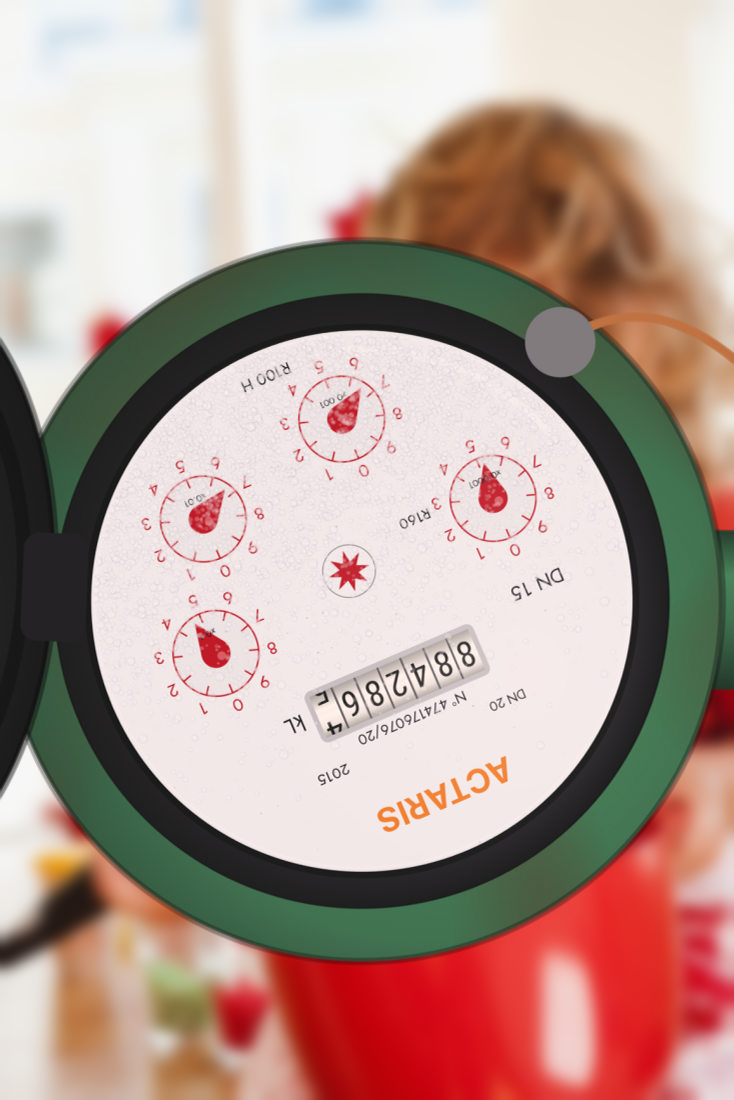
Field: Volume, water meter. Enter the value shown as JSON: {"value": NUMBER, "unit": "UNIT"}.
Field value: {"value": 8842864.4665, "unit": "kL"}
